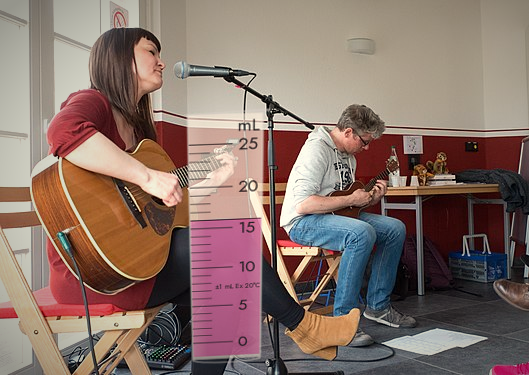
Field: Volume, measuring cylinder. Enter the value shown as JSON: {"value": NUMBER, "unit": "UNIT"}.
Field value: {"value": 16, "unit": "mL"}
